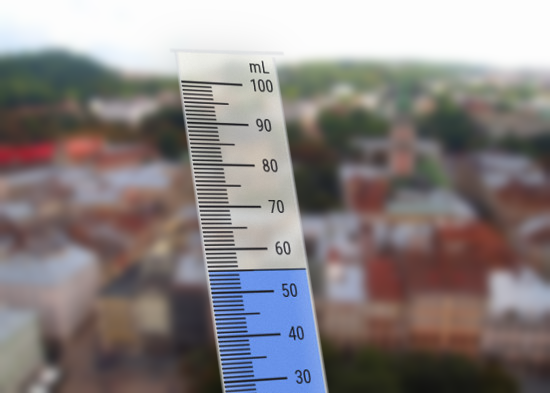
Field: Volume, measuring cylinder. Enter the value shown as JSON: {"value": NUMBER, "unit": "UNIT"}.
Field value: {"value": 55, "unit": "mL"}
